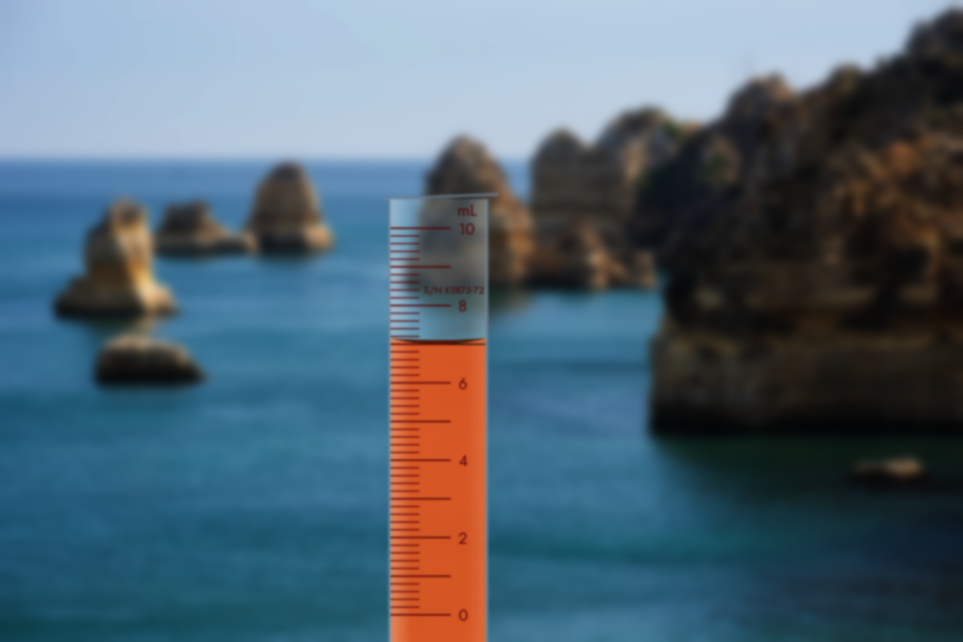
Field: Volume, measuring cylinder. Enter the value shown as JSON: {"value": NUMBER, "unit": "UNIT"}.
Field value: {"value": 7, "unit": "mL"}
